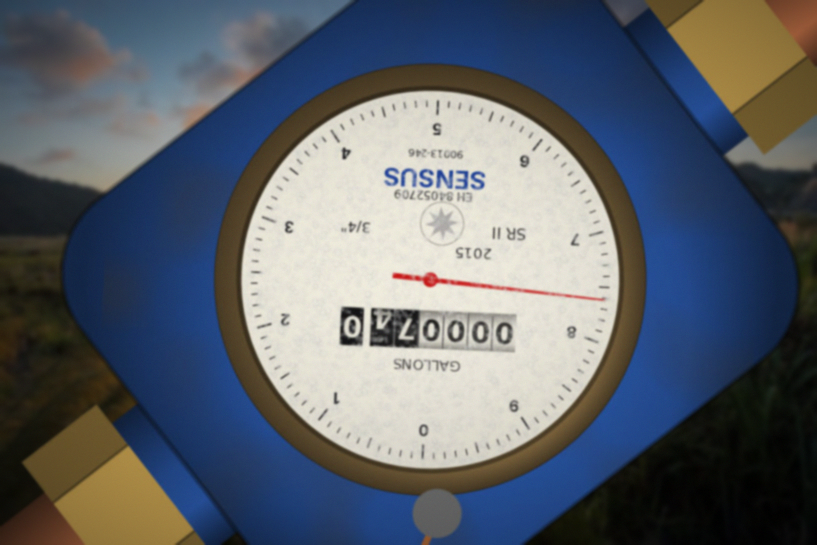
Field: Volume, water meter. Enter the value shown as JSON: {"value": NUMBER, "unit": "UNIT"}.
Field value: {"value": 737.6, "unit": "gal"}
